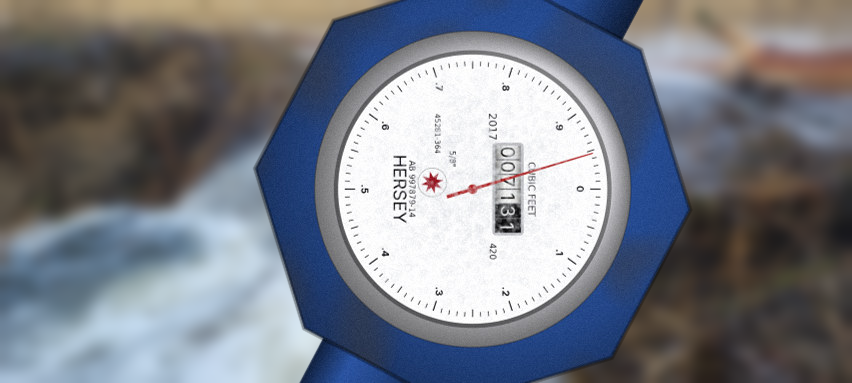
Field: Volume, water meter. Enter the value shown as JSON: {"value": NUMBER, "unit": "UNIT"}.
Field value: {"value": 7130.95, "unit": "ft³"}
